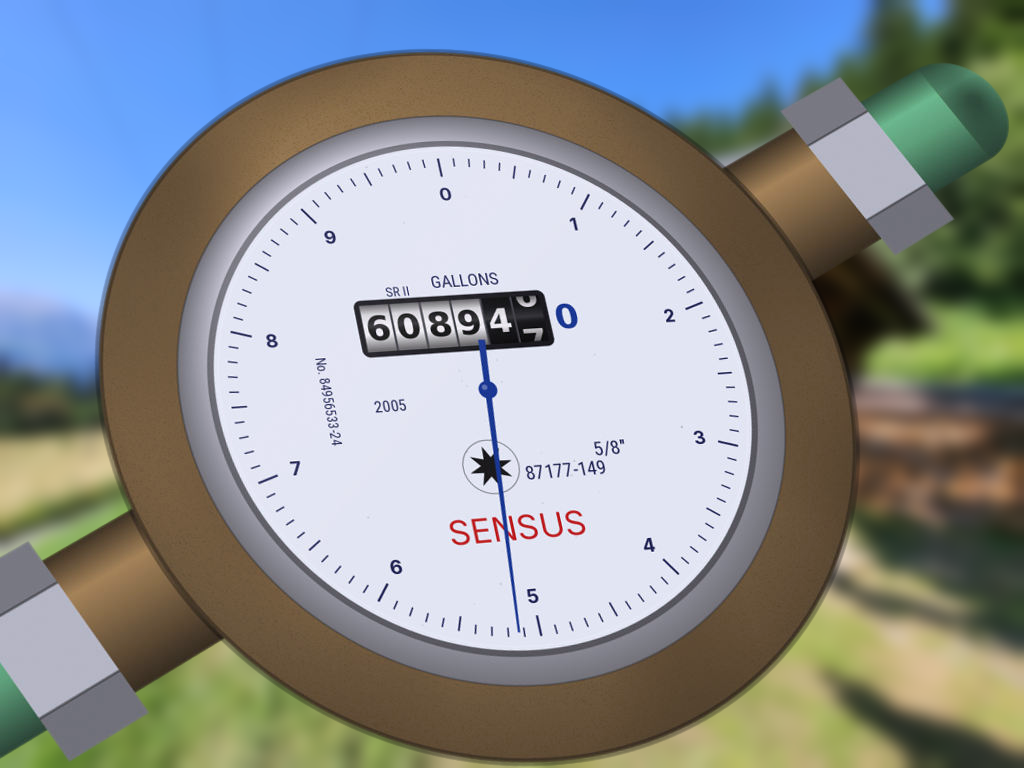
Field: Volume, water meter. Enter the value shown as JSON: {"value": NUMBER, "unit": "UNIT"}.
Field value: {"value": 6089465.1, "unit": "gal"}
